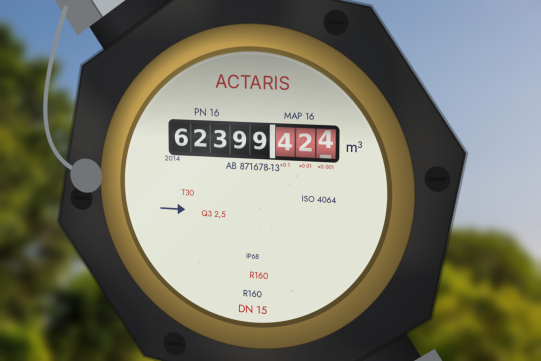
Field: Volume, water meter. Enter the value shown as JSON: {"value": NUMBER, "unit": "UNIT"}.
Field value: {"value": 62399.424, "unit": "m³"}
